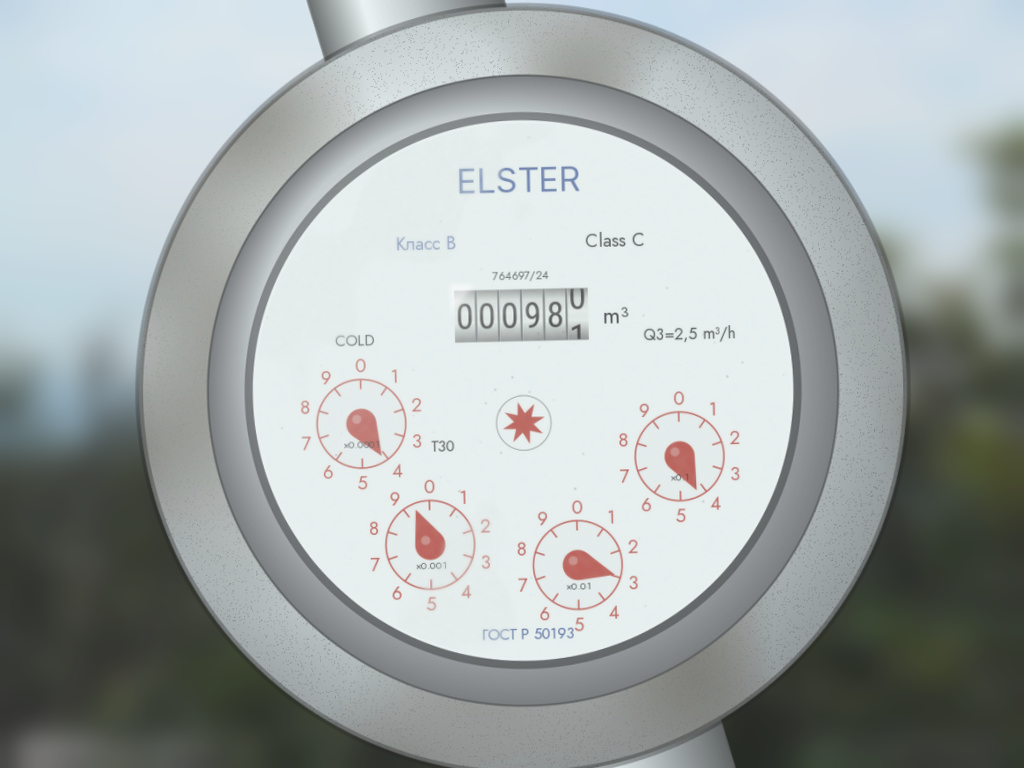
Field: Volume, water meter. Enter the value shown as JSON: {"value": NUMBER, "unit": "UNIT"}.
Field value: {"value": 980.4294, "unit": "m³"}
